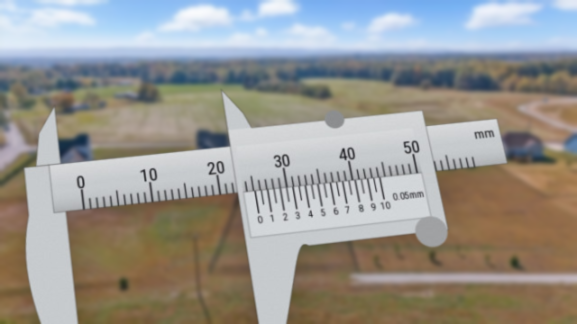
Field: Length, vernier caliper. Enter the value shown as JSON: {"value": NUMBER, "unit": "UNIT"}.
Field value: {"value": 25.2, "unit": "mm"}
